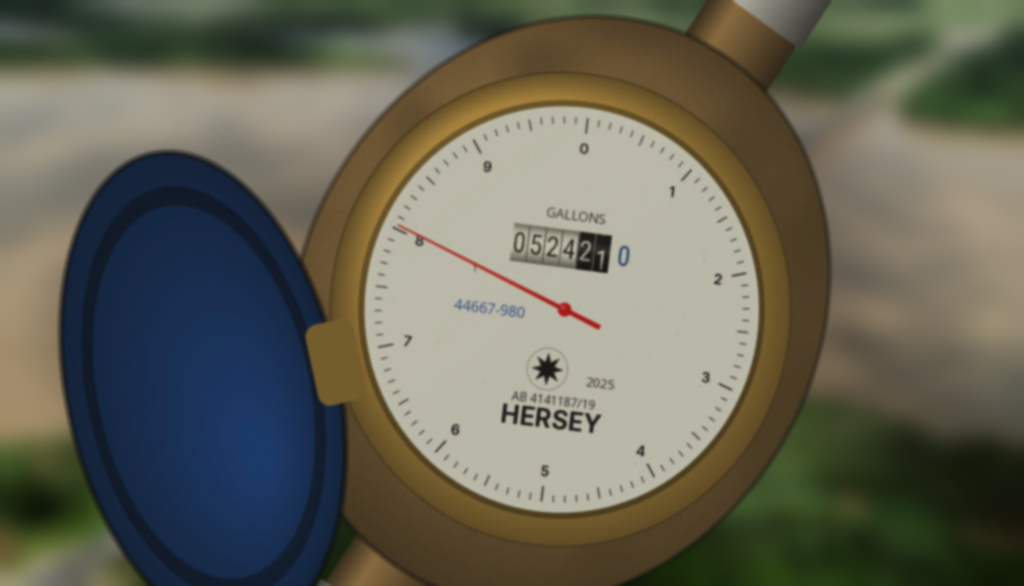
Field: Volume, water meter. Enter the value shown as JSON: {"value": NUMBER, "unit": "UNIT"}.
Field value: {"value": 524208.0, "unit": "gal"}
